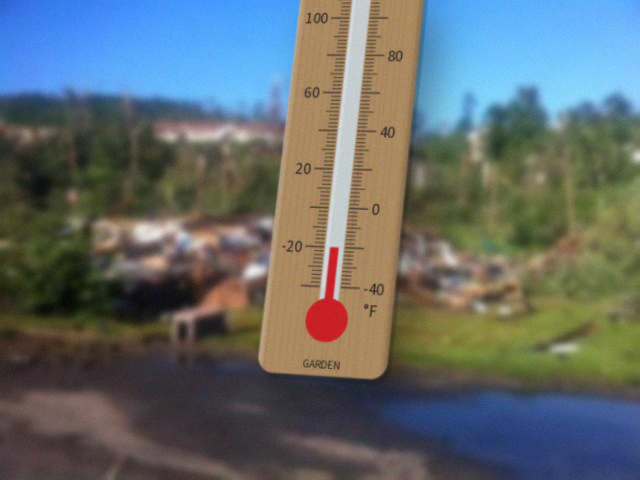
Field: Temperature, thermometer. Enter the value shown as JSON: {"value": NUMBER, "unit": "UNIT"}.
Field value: {"value": -20, "unit": "°F"}
